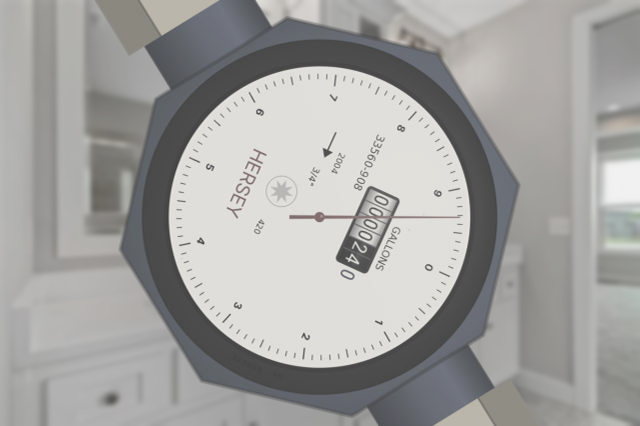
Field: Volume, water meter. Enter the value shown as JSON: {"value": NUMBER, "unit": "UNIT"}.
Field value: {"value": 239.3, "unit": "gal"}
